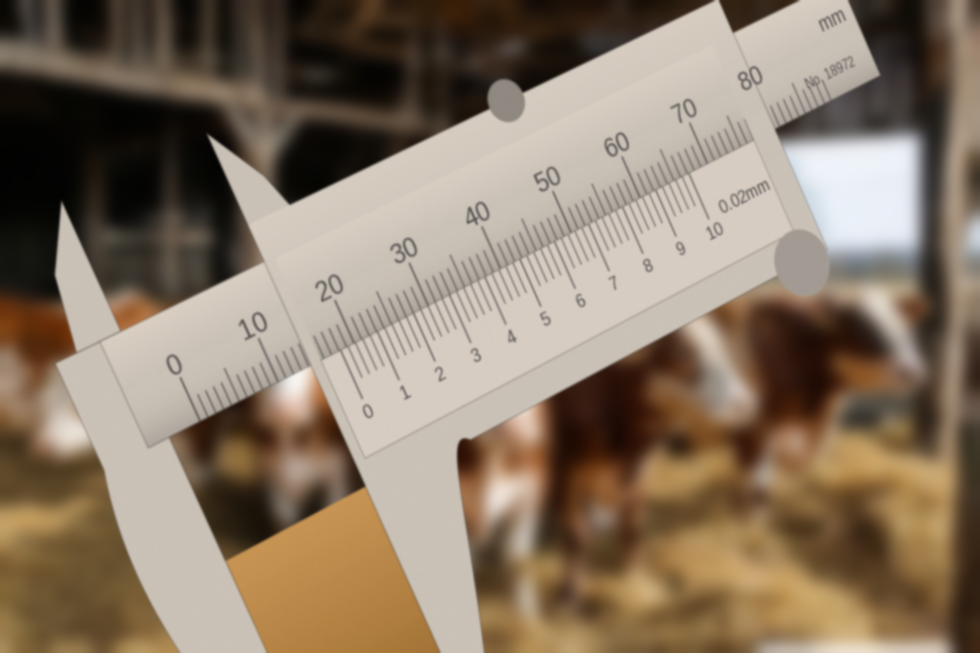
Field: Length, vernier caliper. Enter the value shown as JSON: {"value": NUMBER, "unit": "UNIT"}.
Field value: {"value": 18.2, "unit": "mm"}
